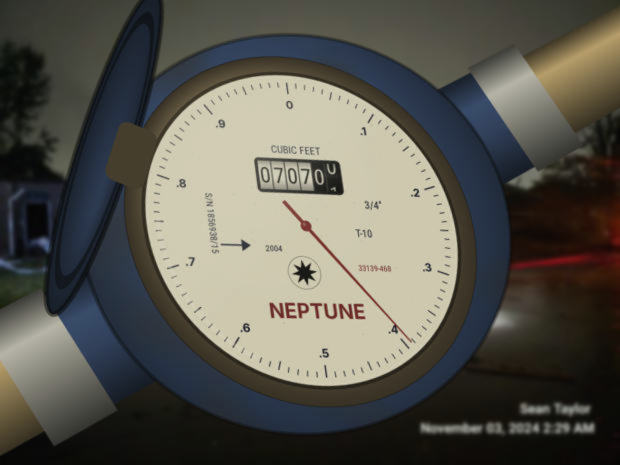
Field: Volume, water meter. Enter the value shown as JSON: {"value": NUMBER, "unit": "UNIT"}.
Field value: {"value": 70700.39, "unit": "ft³"}
